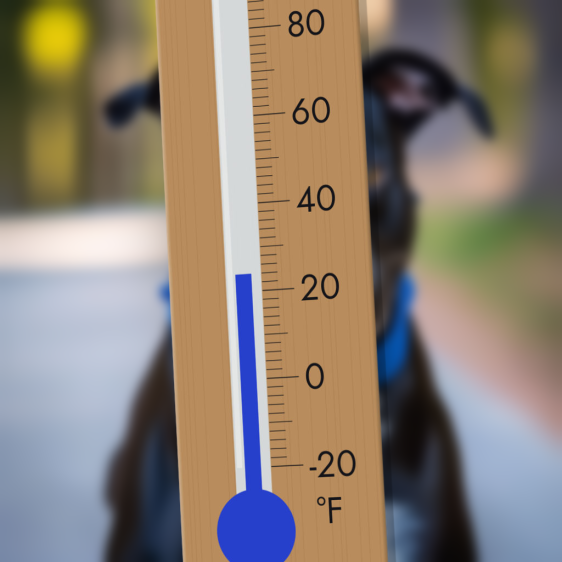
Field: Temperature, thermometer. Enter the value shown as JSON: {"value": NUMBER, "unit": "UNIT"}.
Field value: {"value": 24, "unit": "°F"}
